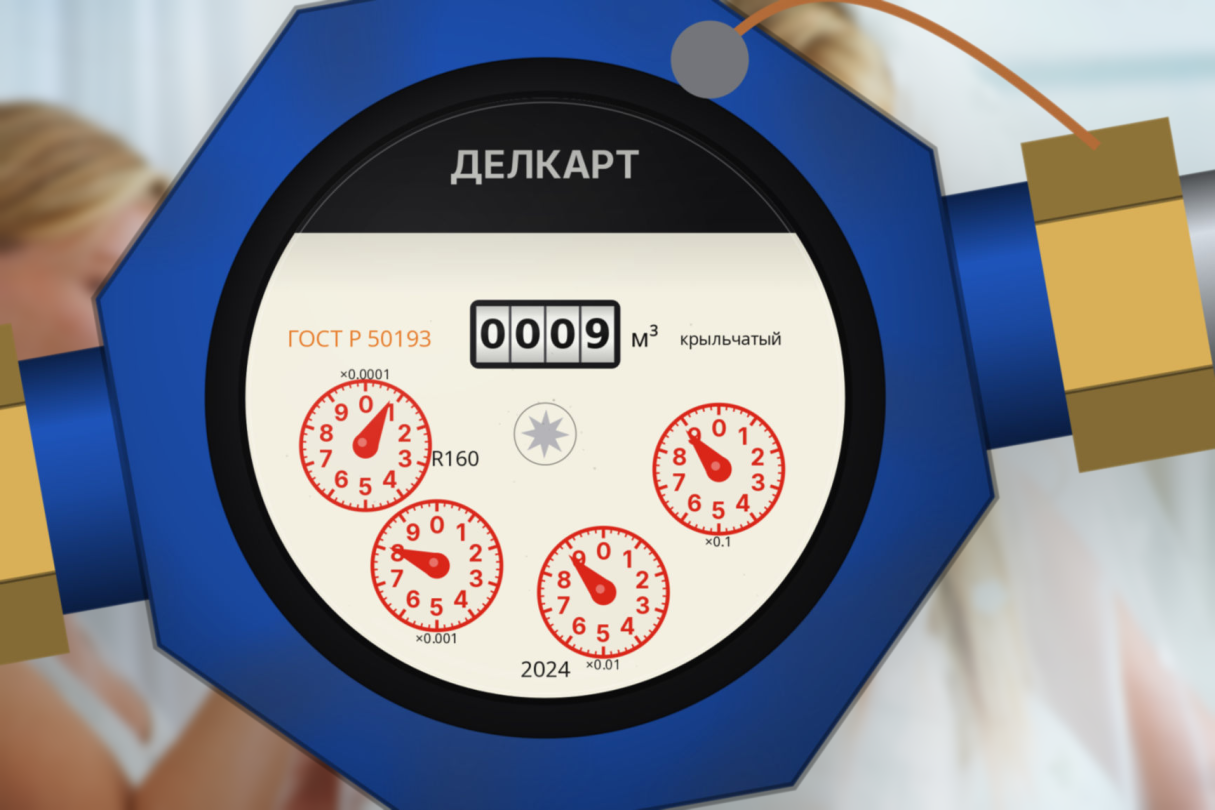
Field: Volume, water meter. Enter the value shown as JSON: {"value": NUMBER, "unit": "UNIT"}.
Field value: {"value": 9.8880, "unit": "m³"}
